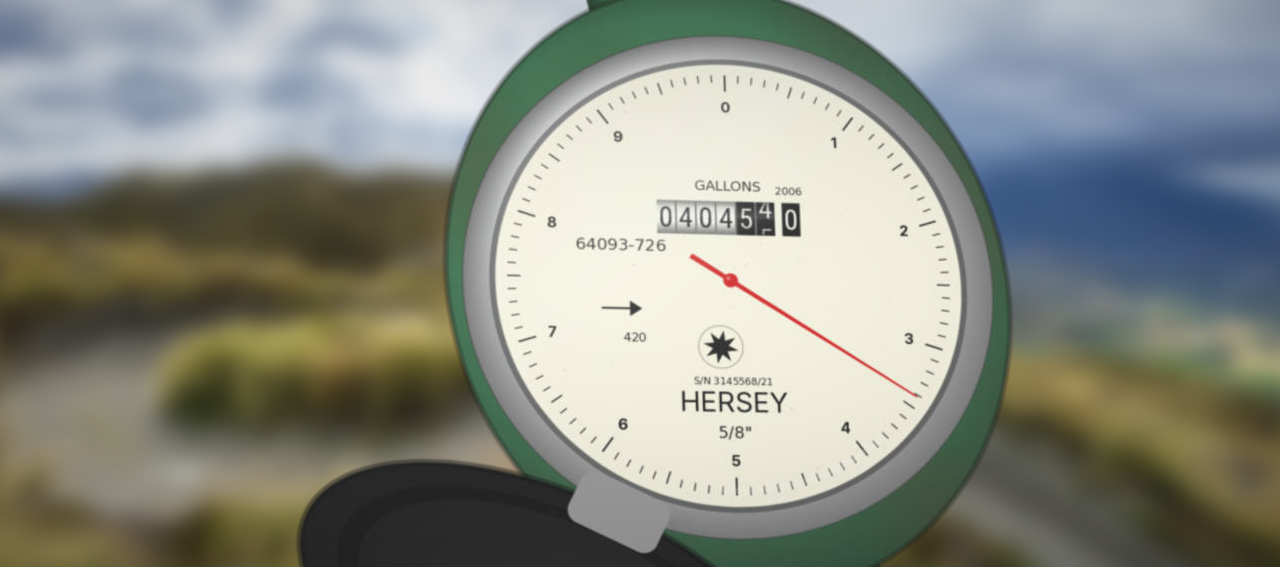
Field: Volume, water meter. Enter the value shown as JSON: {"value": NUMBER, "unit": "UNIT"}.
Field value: {"value": 404543.4, "unit": "gal"}
